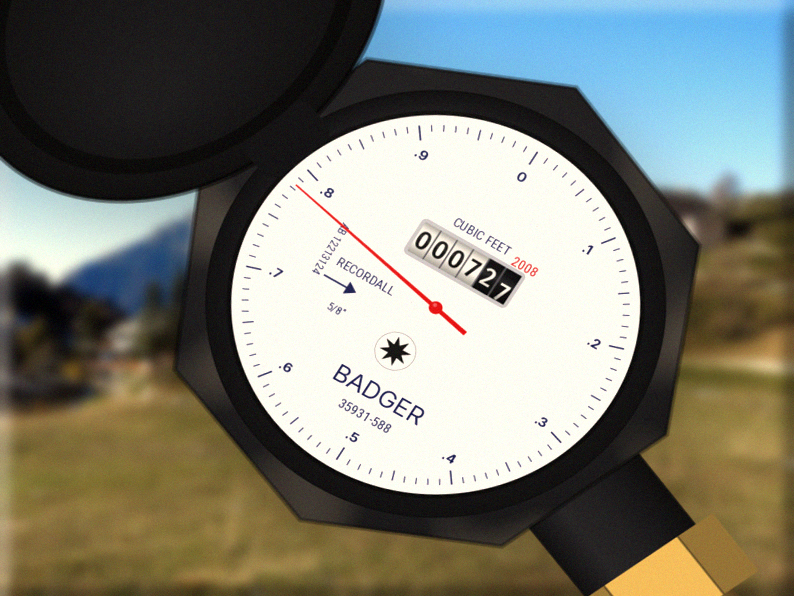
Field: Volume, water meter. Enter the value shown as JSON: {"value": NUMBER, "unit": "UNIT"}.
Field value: {"value": 726.78, "unit": "ft³"}
